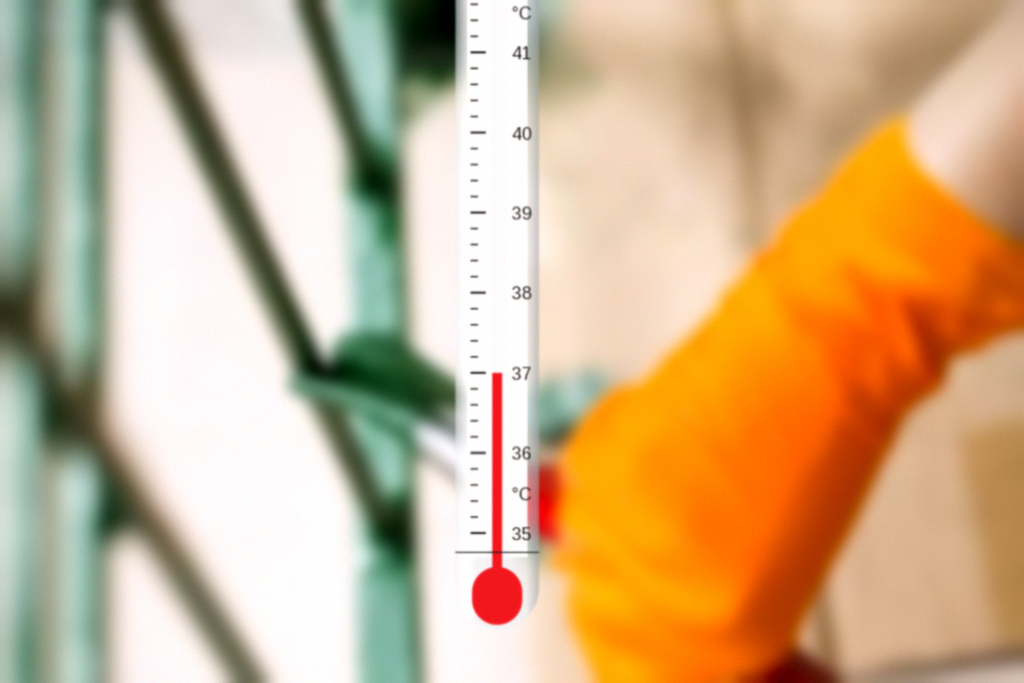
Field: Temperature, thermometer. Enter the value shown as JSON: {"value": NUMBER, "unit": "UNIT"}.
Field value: {"value": 37, "unit": "°C"}
